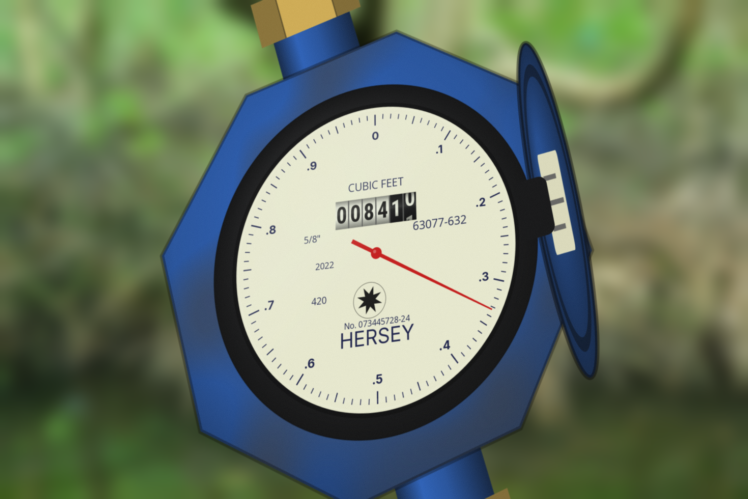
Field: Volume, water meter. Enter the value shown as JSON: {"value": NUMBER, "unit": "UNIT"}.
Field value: {"value": 8410.33, "unit": "ft³"}
